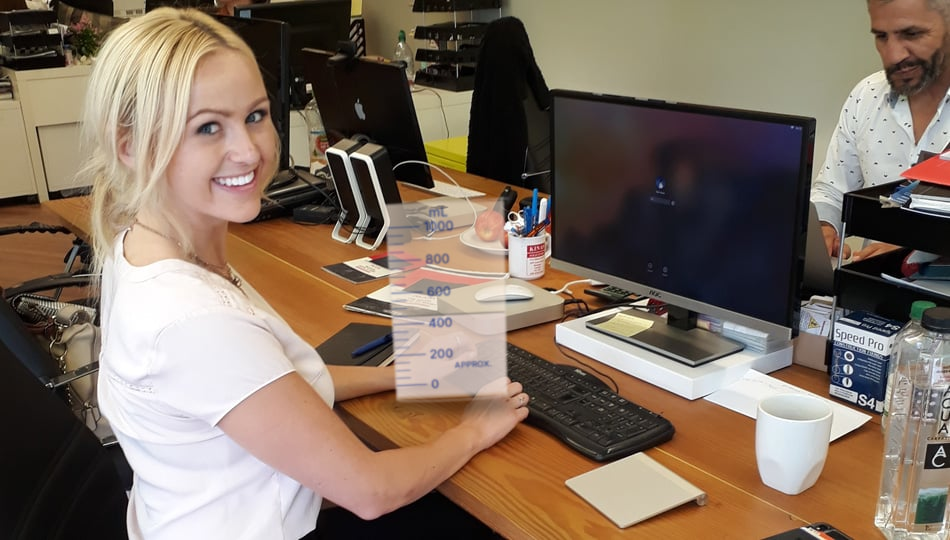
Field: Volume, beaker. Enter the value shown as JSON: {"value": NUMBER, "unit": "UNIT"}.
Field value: {"value": 450, "unit": "mL"}
